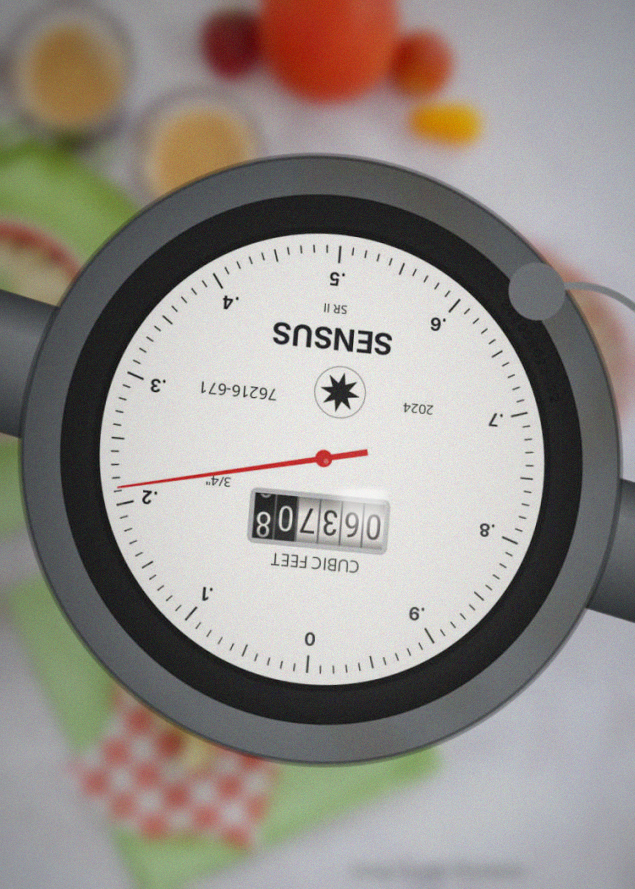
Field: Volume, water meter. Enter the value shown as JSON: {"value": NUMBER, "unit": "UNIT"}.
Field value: {"value": 63708.21, "unit": "ft³"}
